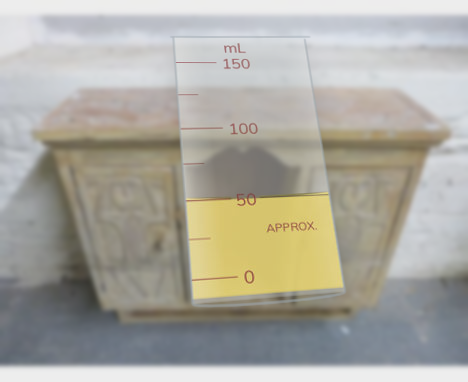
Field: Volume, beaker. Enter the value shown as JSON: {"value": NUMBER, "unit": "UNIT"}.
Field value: {"value": 50, "unit": "mL"}
